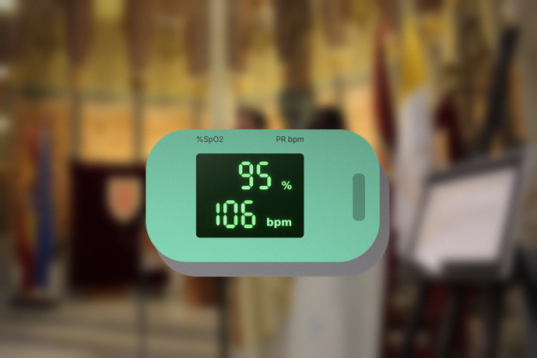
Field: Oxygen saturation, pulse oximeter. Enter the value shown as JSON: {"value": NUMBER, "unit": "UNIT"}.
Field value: {"value": 95, "unit": "%"}
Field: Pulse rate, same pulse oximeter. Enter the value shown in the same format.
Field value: {"value": 106, "unit": "bpm"}
